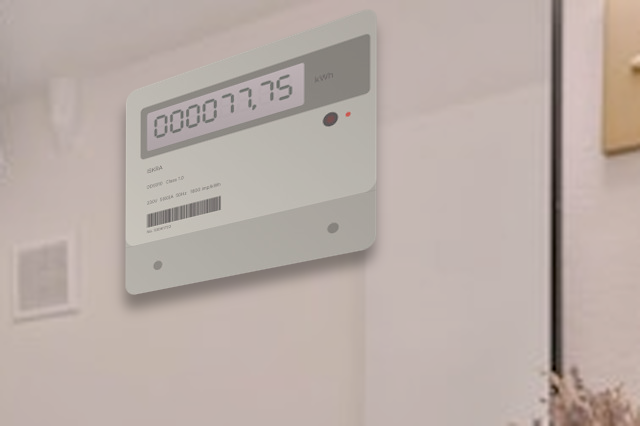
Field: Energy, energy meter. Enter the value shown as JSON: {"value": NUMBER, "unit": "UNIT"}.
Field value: {"value": 77.75, "unit": "kWh"}
